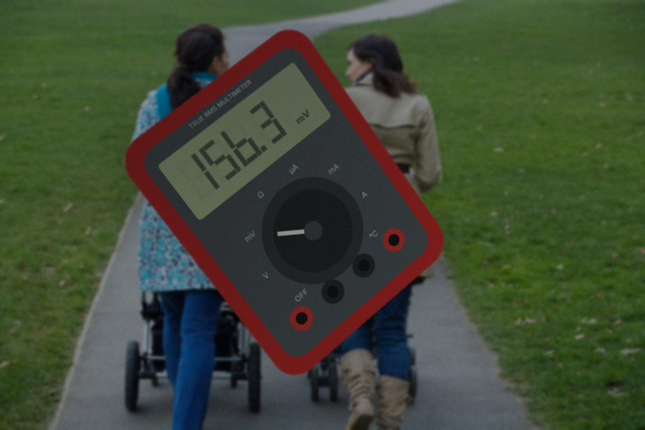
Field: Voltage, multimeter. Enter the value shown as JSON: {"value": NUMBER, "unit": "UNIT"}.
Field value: {"value": 156.3, "unit": "mV"}
